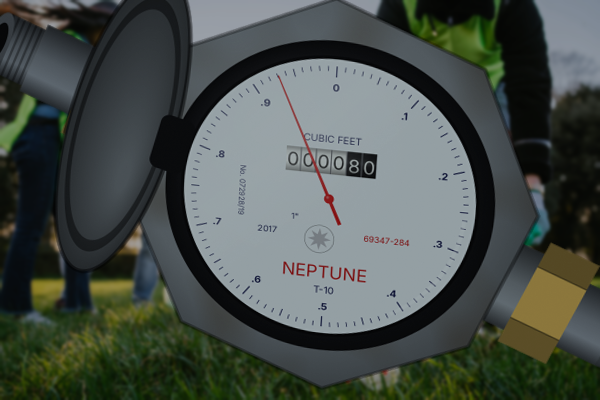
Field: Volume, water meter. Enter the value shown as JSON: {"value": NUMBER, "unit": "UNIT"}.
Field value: {"value": 79.93, "unit": "ft³"}
